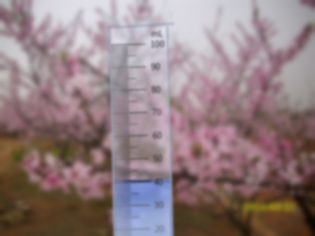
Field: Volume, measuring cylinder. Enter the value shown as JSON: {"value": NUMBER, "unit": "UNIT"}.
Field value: {"value": 40, "unit": "mL"}
